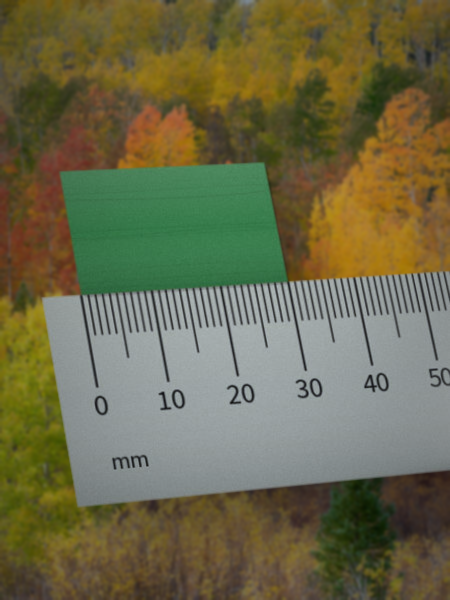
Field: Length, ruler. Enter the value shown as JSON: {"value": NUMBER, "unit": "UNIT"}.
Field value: {"value": 30, "unit": "mm"}
